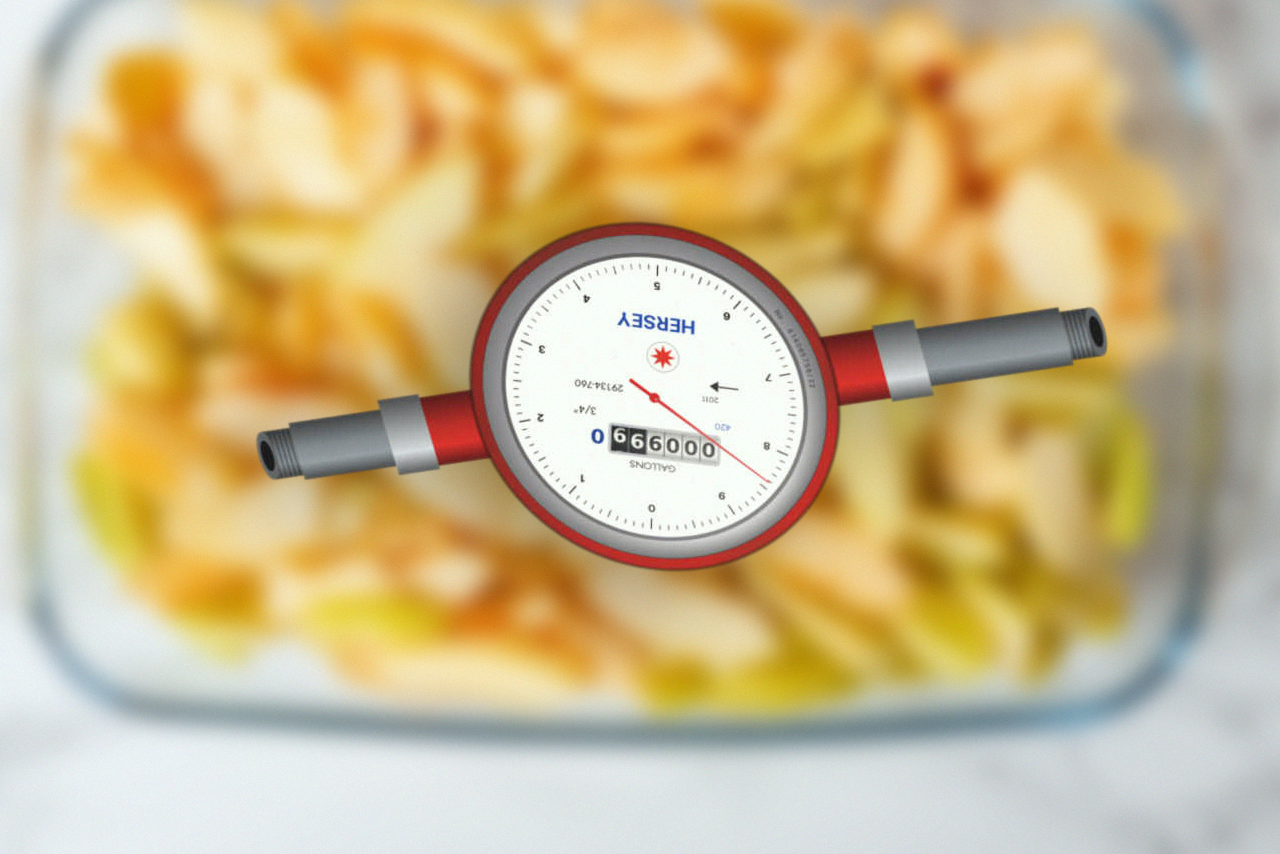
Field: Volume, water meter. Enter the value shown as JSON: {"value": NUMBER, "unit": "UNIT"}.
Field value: {"value": 9988.4, "unit": "gal"}
